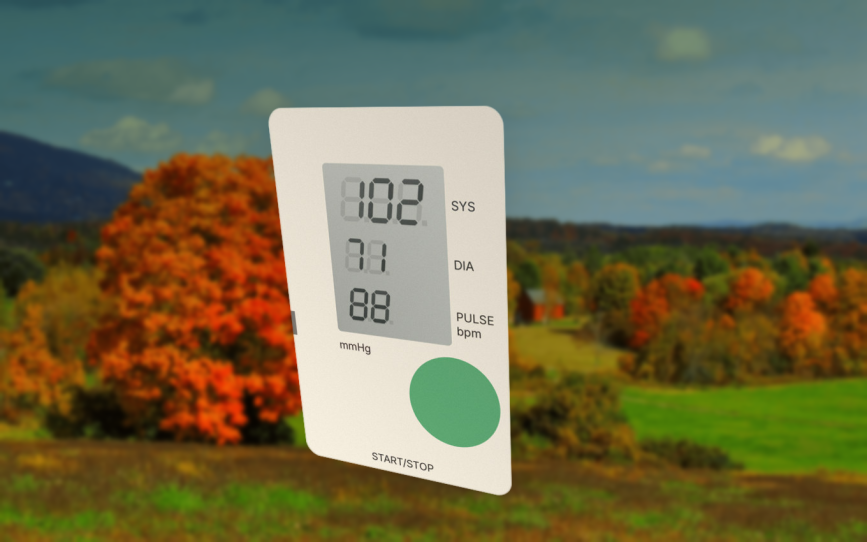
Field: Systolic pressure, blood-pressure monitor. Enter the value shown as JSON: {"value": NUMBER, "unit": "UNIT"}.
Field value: {"value": 102, "unit": "mmHg"}
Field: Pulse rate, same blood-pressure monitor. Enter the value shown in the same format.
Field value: {"value": 88, "unit": "bpm"}
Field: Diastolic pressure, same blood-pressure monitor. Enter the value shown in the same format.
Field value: {"value": 71, "unit": "mmHg"}
